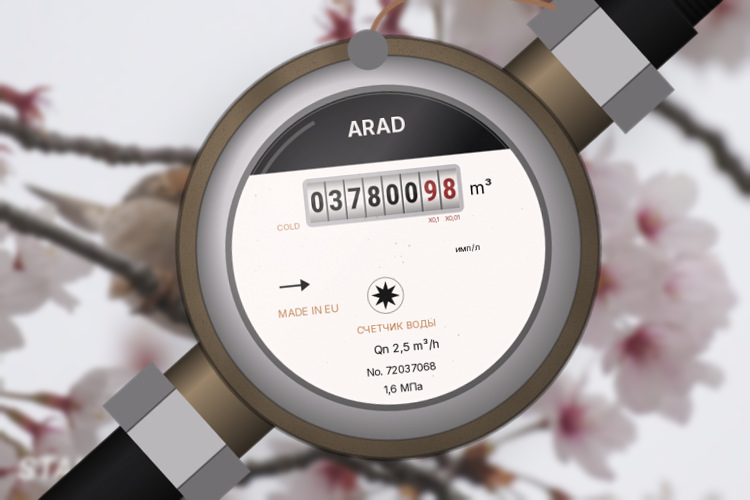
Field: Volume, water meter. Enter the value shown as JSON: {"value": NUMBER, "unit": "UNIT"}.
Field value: {"value": 37800.98, "unit": "m³"}
